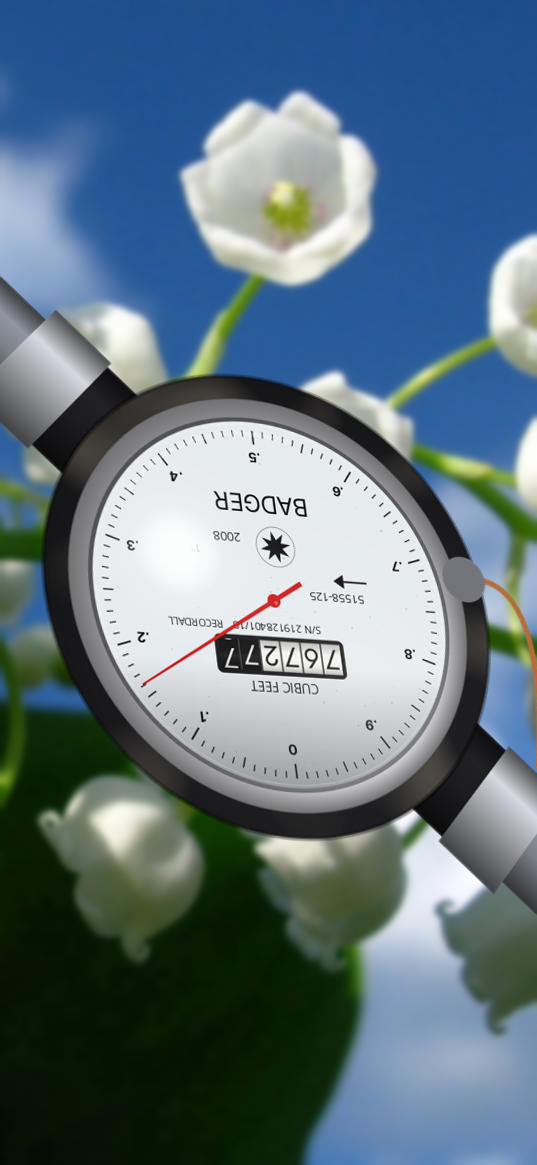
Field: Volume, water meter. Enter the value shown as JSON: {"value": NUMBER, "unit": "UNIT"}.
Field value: {"value": 767277.16, "unit": "ft³"}
